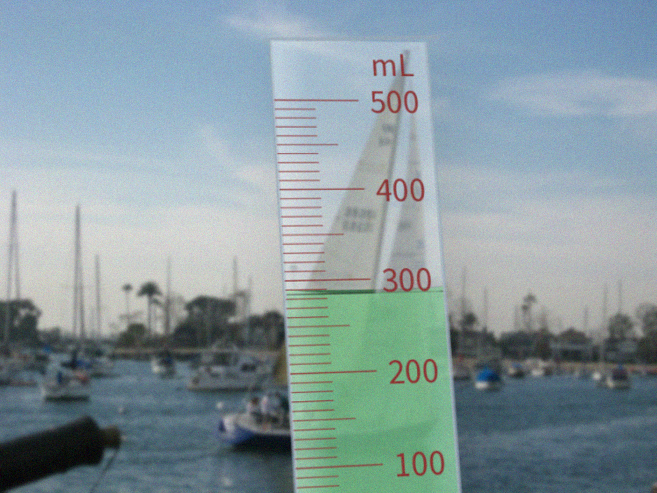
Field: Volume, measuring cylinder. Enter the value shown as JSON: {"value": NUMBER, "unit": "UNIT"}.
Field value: {"value": 285, "unit": "mL"}
